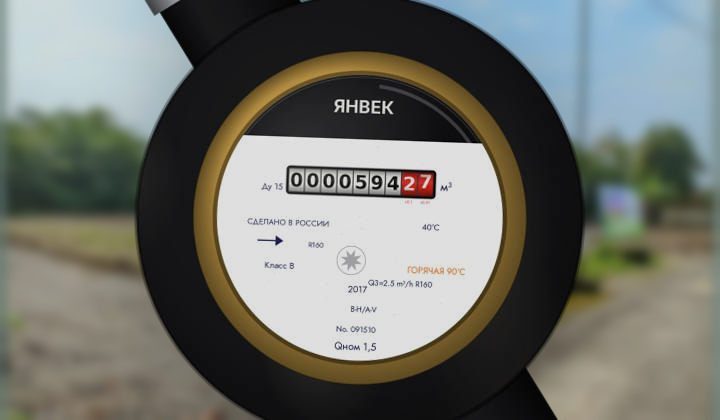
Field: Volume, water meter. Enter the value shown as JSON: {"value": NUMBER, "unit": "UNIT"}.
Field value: {"value": 594.27, "unit": "m³"}
